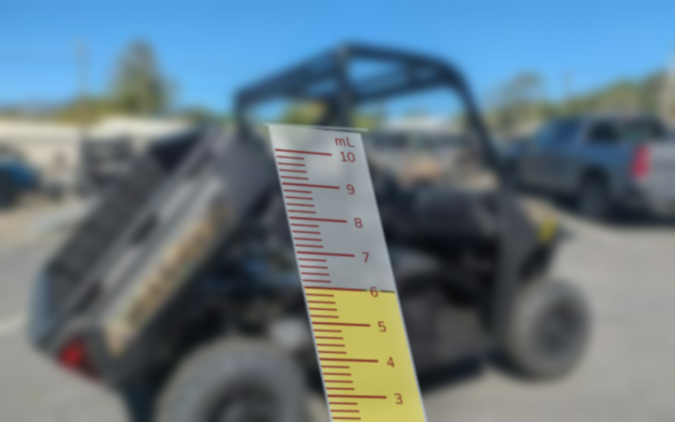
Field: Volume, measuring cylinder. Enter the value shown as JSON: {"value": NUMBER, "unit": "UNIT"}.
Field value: {"value": 6, "unit": "mL"}
